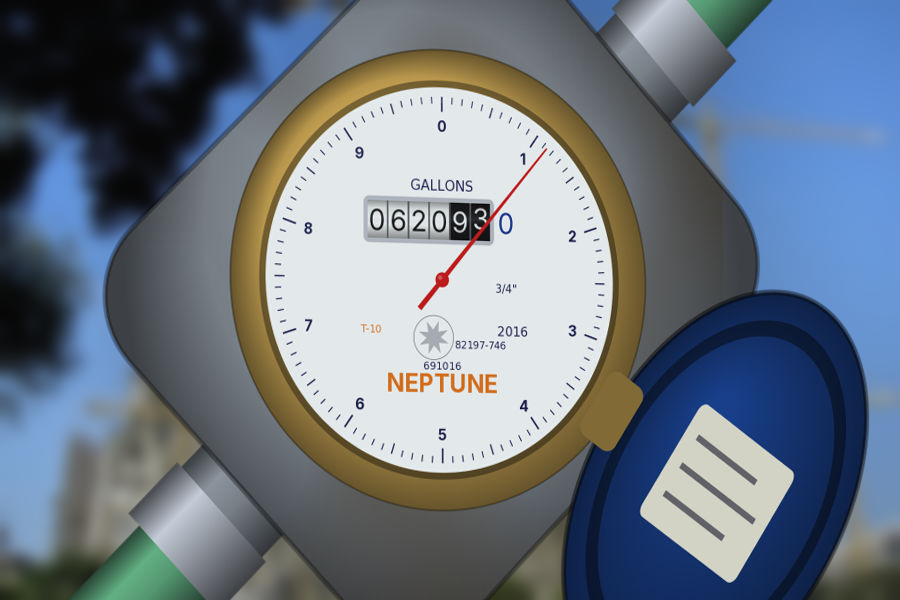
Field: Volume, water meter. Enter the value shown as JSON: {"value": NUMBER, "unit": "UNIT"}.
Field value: {"value": 620931.1, "unit": "gal"}
